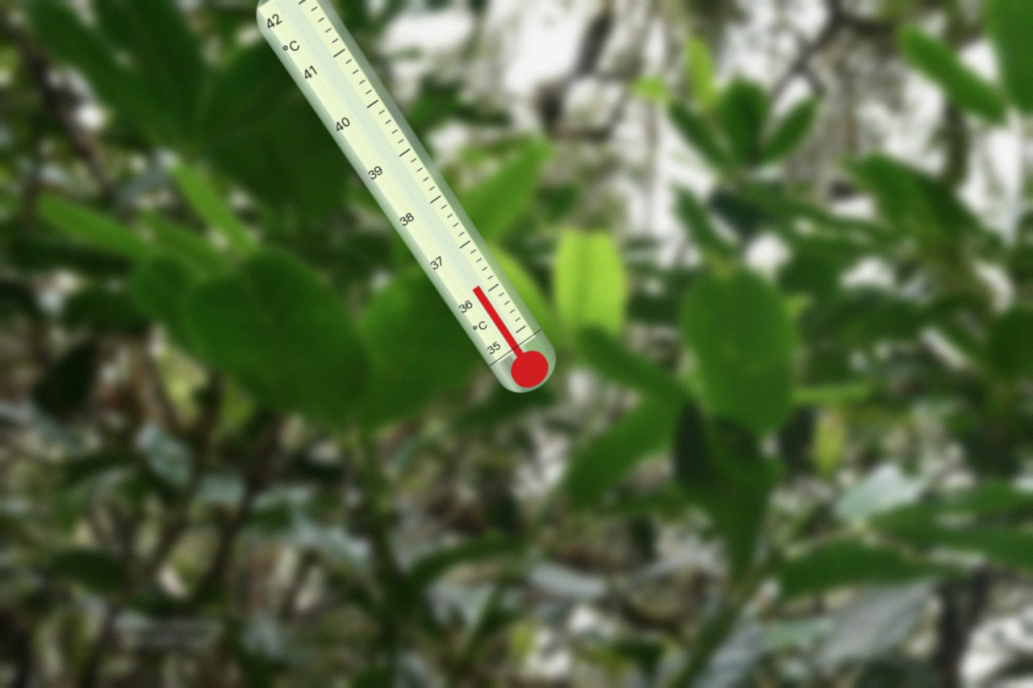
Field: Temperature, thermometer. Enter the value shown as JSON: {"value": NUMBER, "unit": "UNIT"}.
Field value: {"value": 36.2, "unit": "°C"}
